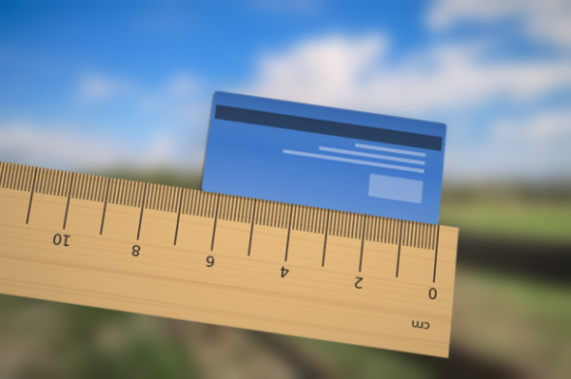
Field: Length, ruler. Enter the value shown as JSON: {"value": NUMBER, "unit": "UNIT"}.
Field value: {"value": 6.5, "unit": "cm"}
